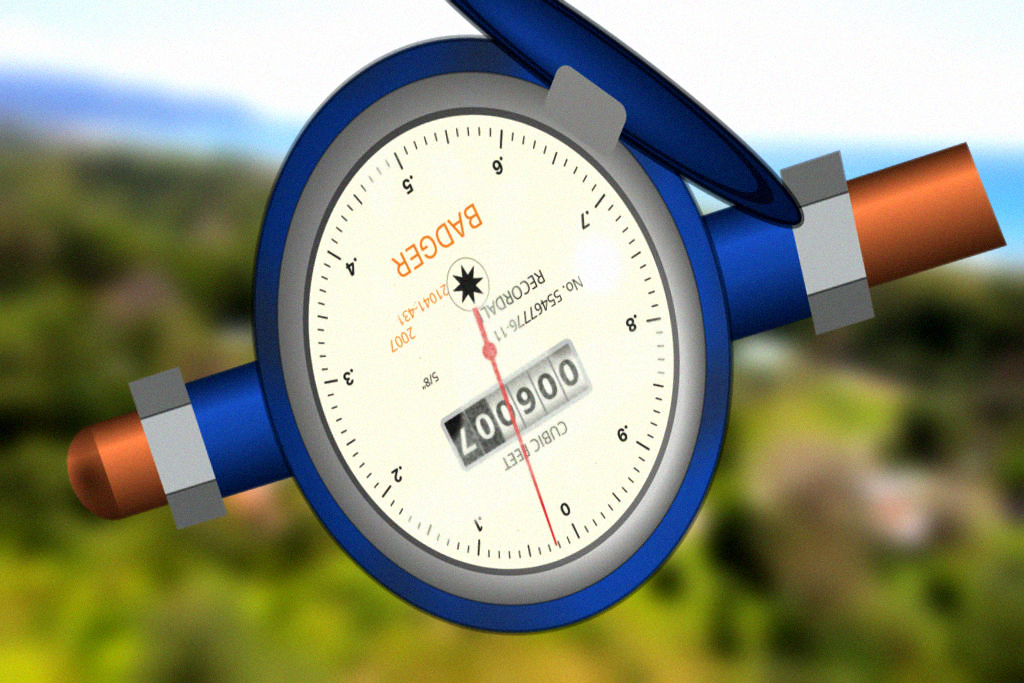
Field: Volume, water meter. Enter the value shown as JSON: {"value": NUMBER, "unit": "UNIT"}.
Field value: {"value": 6007.02, "unit": "ft³"}
